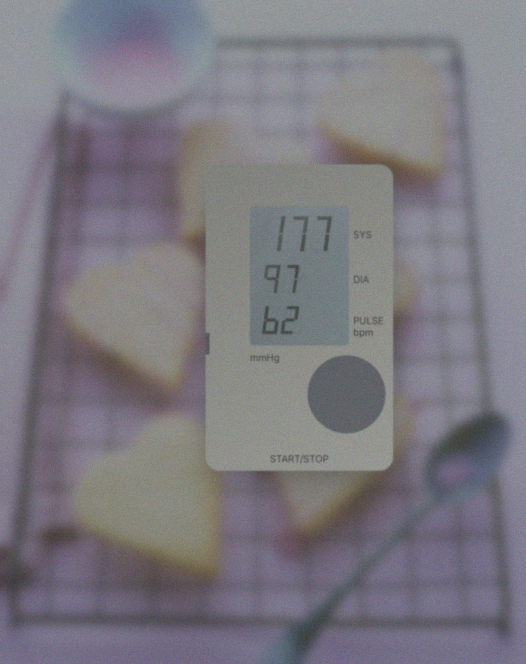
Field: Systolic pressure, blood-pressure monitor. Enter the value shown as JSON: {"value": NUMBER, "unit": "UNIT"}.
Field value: {"value": 177, "unit": "mmHg"}
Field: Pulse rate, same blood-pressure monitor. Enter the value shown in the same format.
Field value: {"value": 62, "unit": "bpm"}
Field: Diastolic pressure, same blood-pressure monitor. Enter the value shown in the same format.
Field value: {"value": 97, "unit": "mmHg"}
